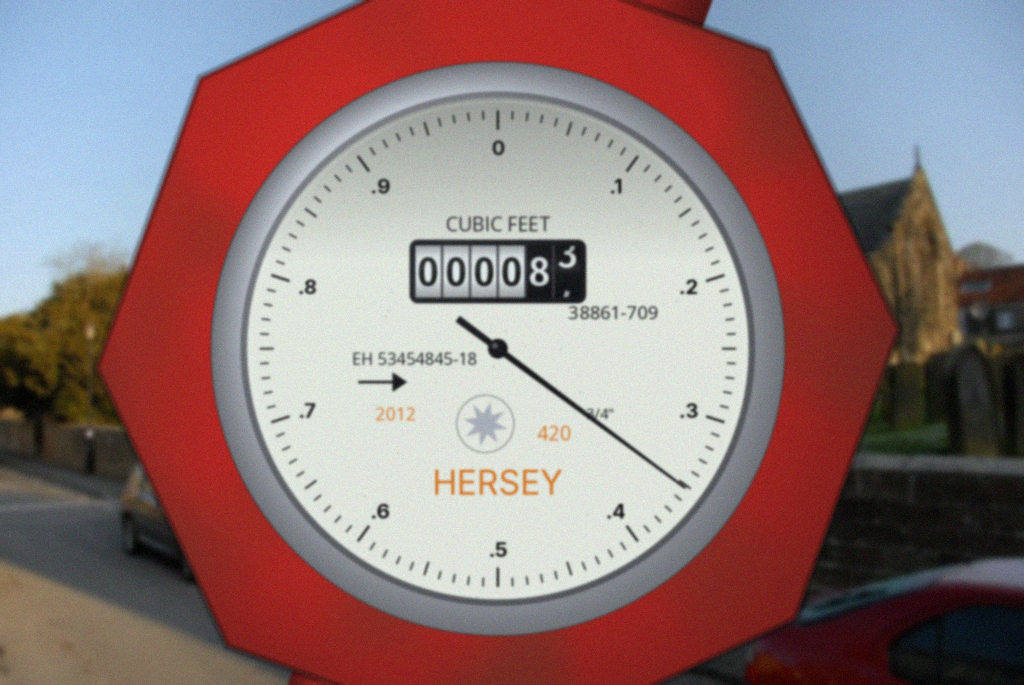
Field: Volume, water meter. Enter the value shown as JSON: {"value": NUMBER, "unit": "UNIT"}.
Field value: {"value": 83.35, "unit": "ft³"}
